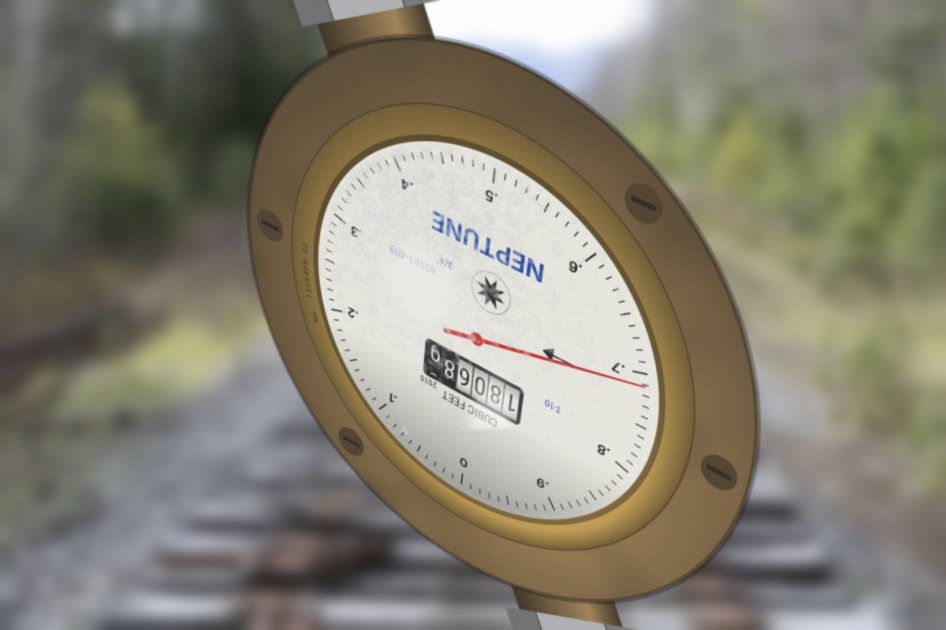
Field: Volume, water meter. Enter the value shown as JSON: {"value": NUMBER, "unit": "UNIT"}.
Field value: {"value": 180688.71, "unit": "ft³"}
